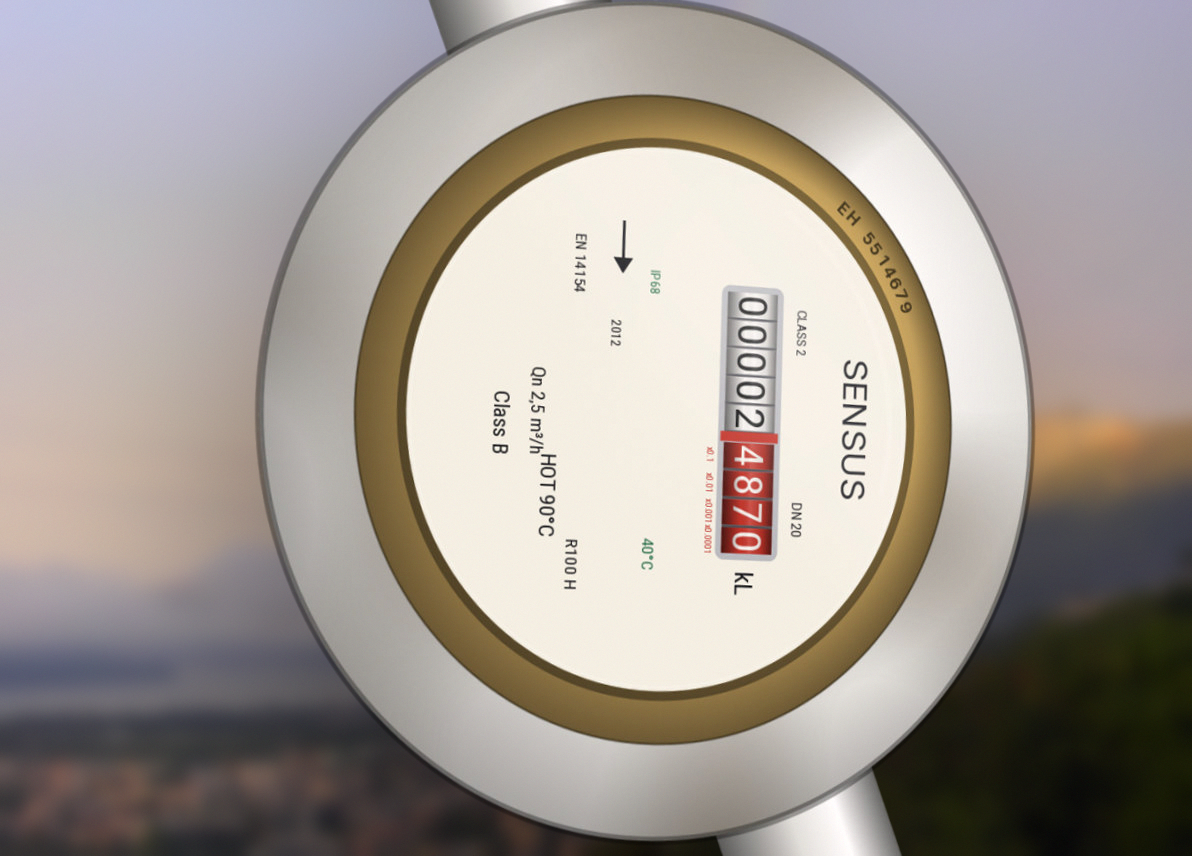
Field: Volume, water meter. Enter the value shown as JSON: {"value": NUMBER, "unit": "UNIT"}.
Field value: {"value": 2.4870, "unit": "kL"}
